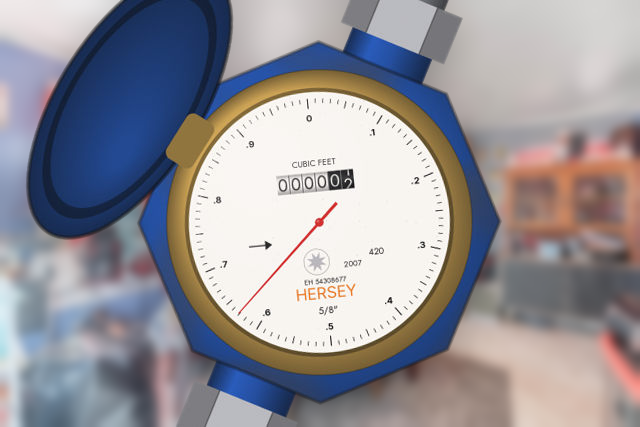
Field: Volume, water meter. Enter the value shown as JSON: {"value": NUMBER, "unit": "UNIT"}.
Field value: {"value": 1.63, "unit": "ft³"}
